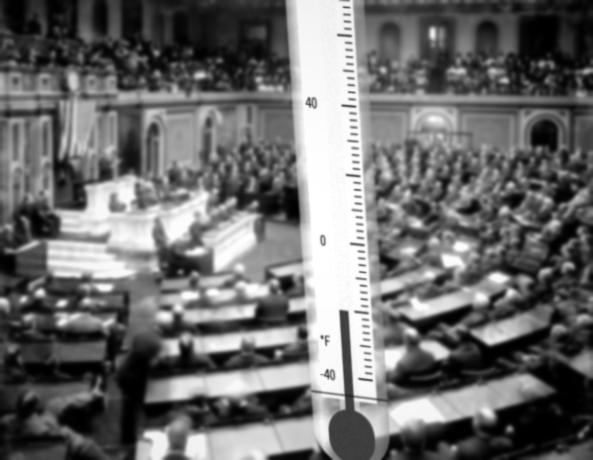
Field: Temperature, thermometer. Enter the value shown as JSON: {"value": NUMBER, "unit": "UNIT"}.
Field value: {"value": -20, "unit": "°F"}
